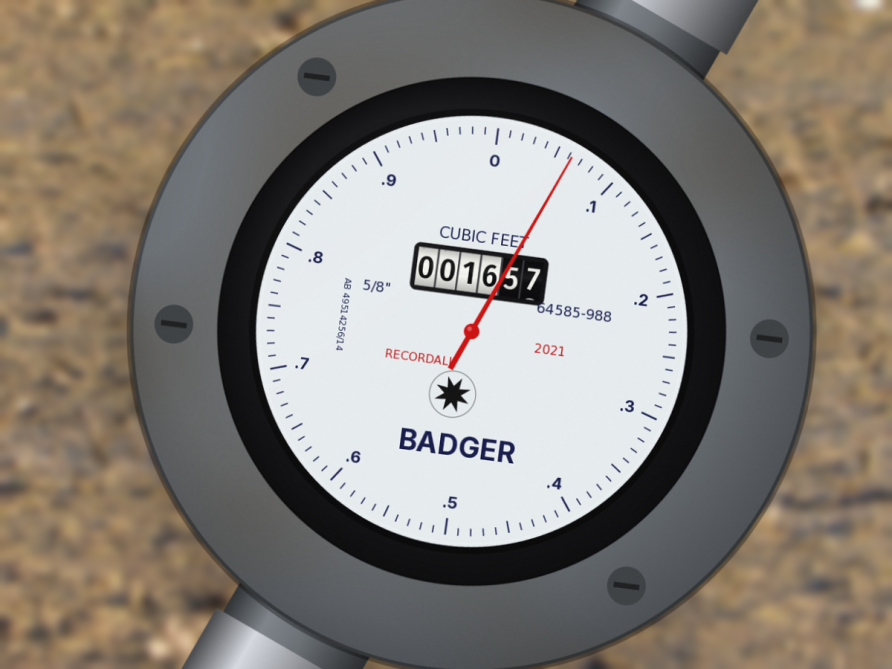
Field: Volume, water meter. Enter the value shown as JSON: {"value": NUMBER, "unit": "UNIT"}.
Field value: {"value": 1657.06, "unit": "ft³"}
